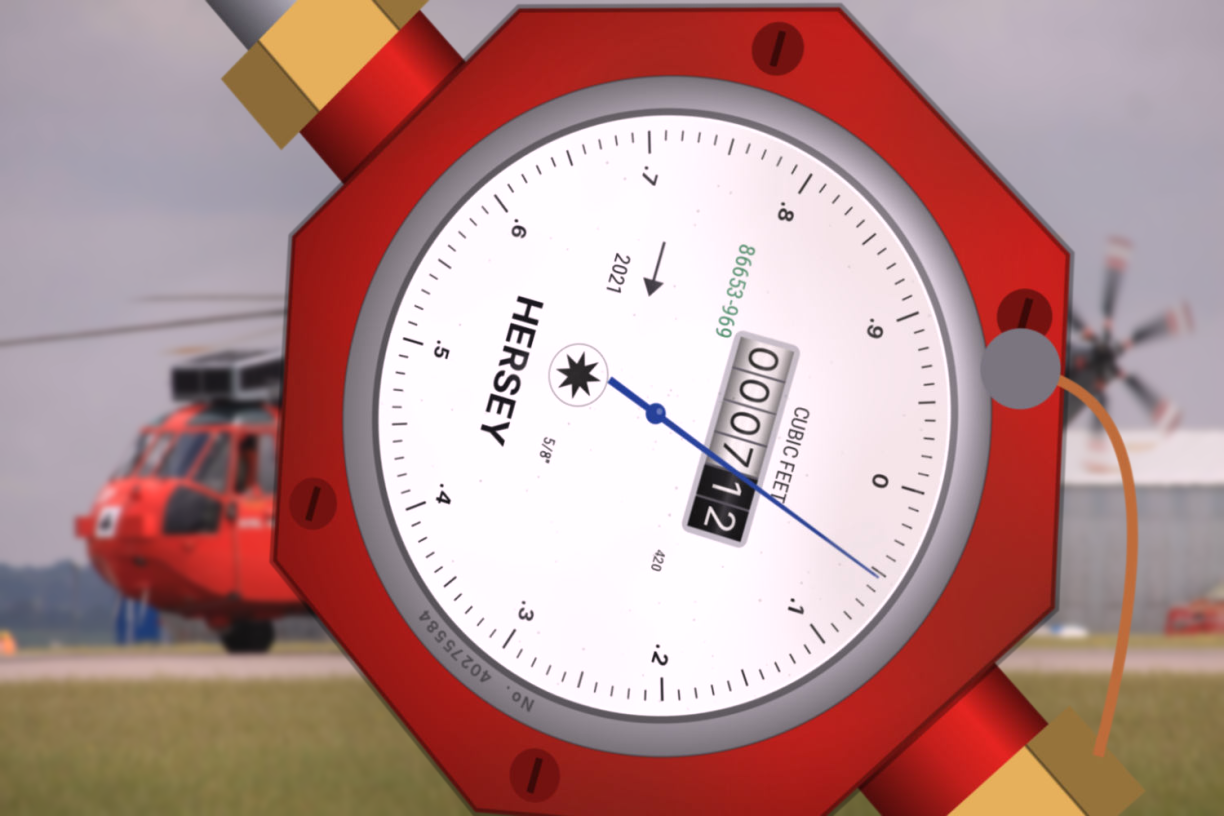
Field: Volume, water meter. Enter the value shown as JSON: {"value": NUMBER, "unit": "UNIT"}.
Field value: {"value": 712.05, "unit": "ft³"}
